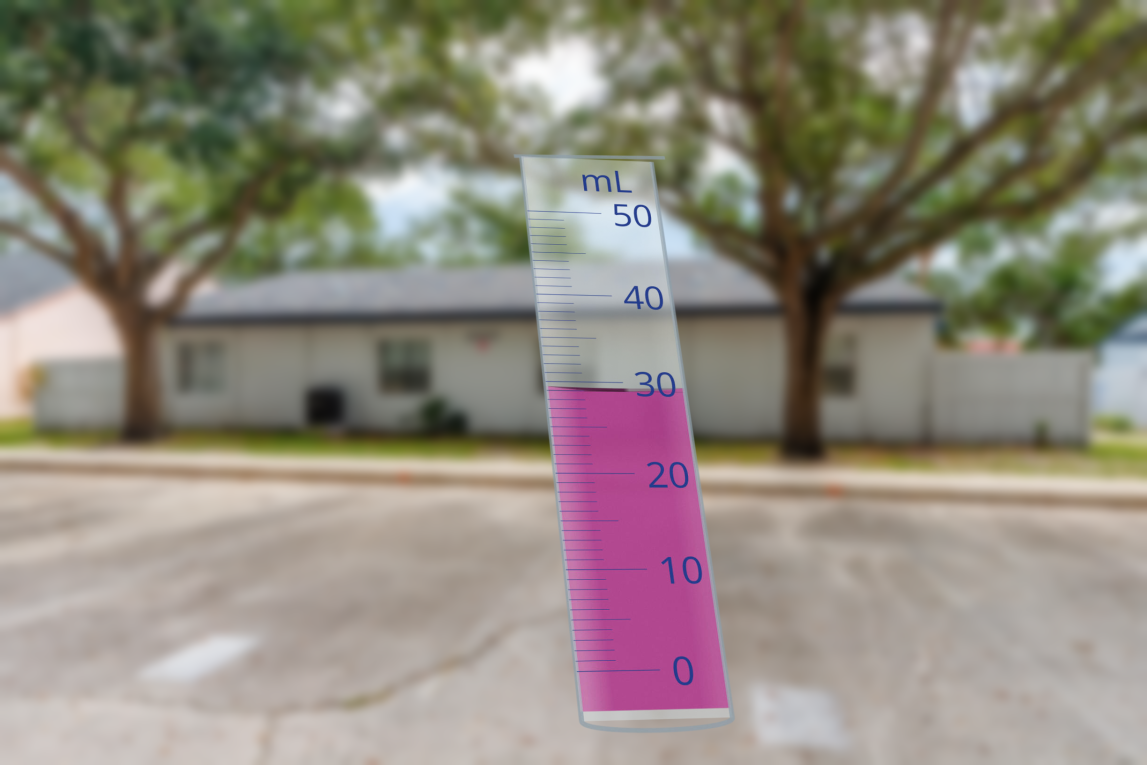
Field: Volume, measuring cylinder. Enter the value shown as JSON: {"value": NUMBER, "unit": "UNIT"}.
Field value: {"value": 29, "unit": "mL"}
